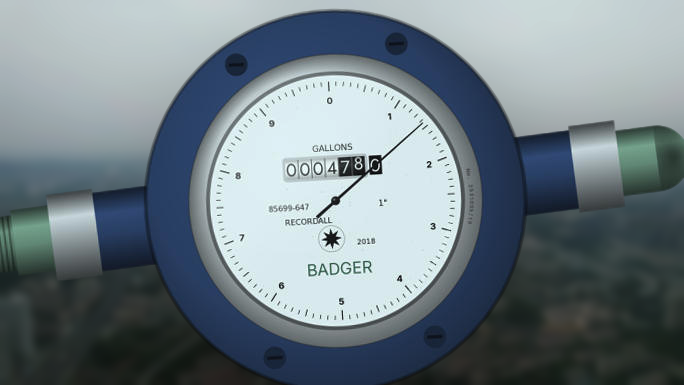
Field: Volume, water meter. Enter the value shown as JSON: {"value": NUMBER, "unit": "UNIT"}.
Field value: {"value": 4781.4, "unit": "gal"}
